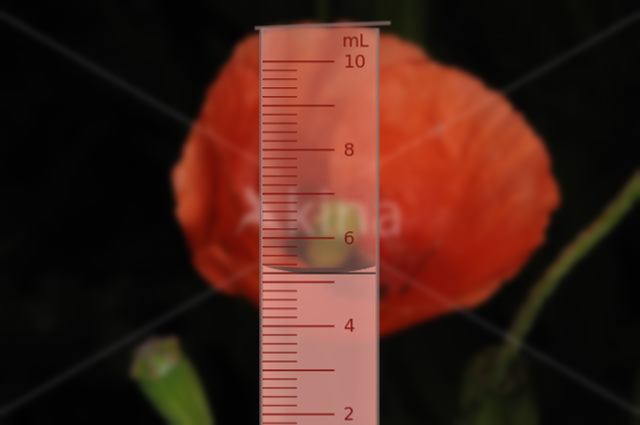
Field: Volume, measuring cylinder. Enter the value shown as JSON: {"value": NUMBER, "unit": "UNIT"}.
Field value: {"value": 5.2, "unit": "mL"}
